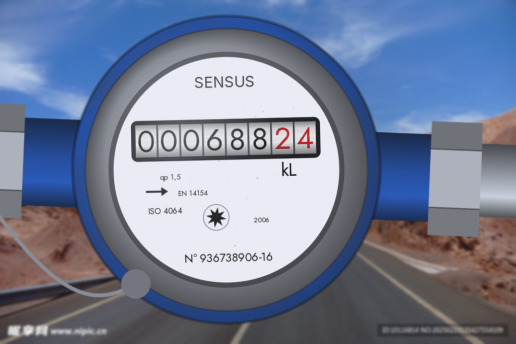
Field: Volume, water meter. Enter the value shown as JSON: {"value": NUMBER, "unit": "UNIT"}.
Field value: {"value": 688.24, "unit": "kL"}
